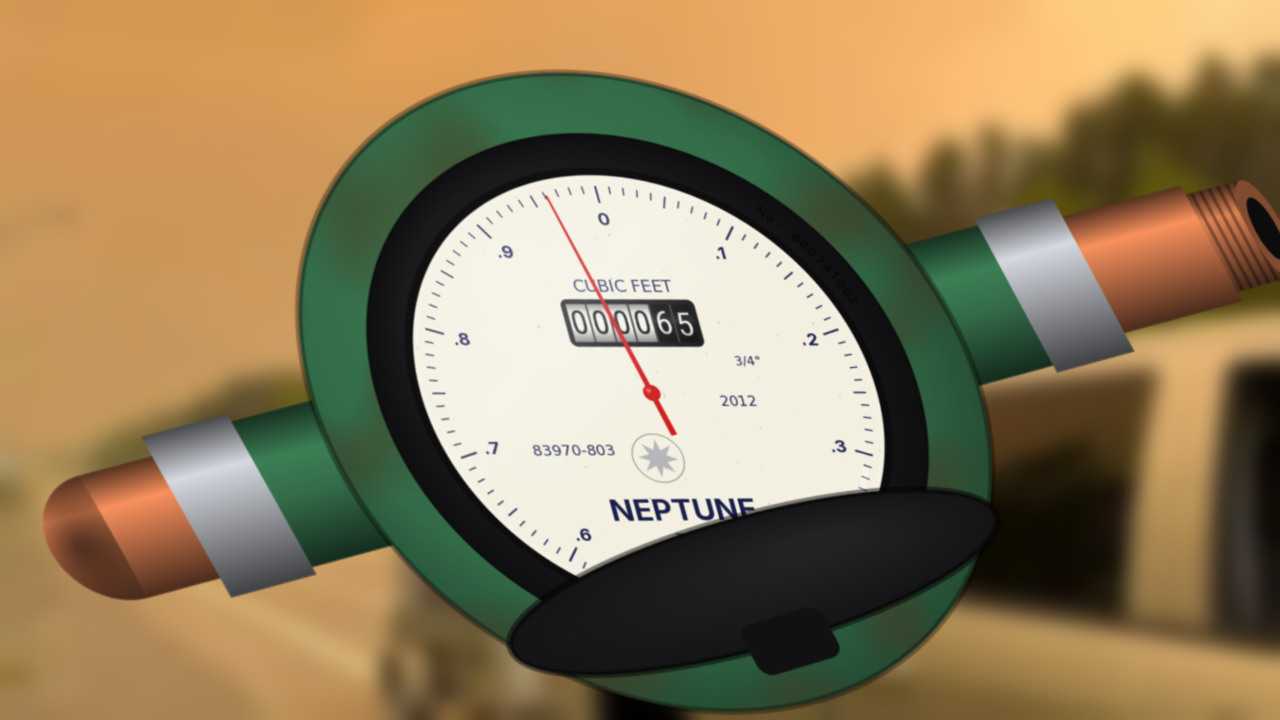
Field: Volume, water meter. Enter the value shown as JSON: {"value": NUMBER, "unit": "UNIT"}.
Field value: {"value": 64.96, "unit": "ft³"}
